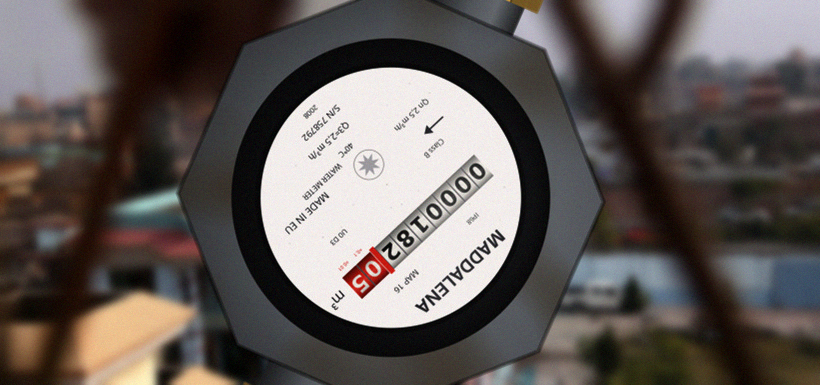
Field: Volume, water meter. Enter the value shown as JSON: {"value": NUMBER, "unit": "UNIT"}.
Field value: {"value": 182.05, "unit": "m³"}
